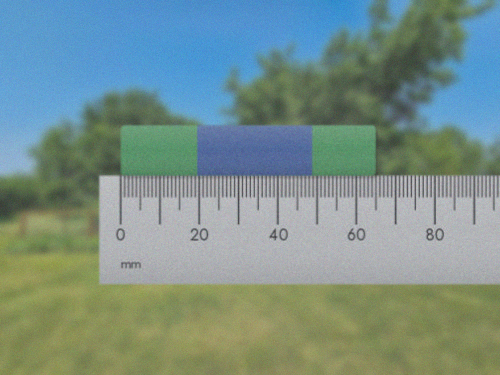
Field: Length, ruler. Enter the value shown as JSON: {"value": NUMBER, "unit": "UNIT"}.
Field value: {"value": 65, "unit": "mm"}
